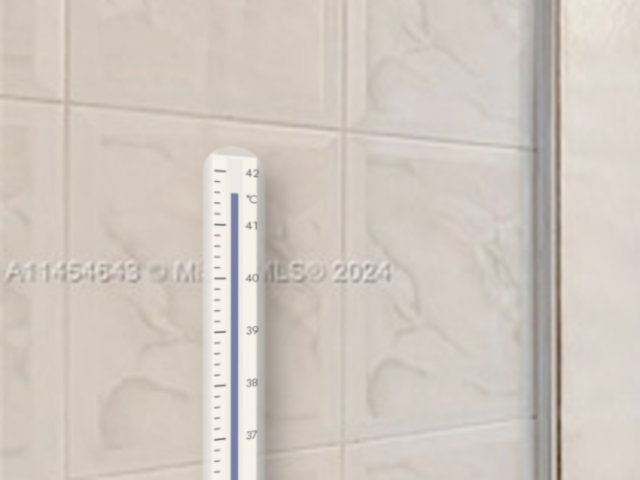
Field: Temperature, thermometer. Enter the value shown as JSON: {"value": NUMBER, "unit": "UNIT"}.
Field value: {"value": 41.6, "unit": "°C"}
